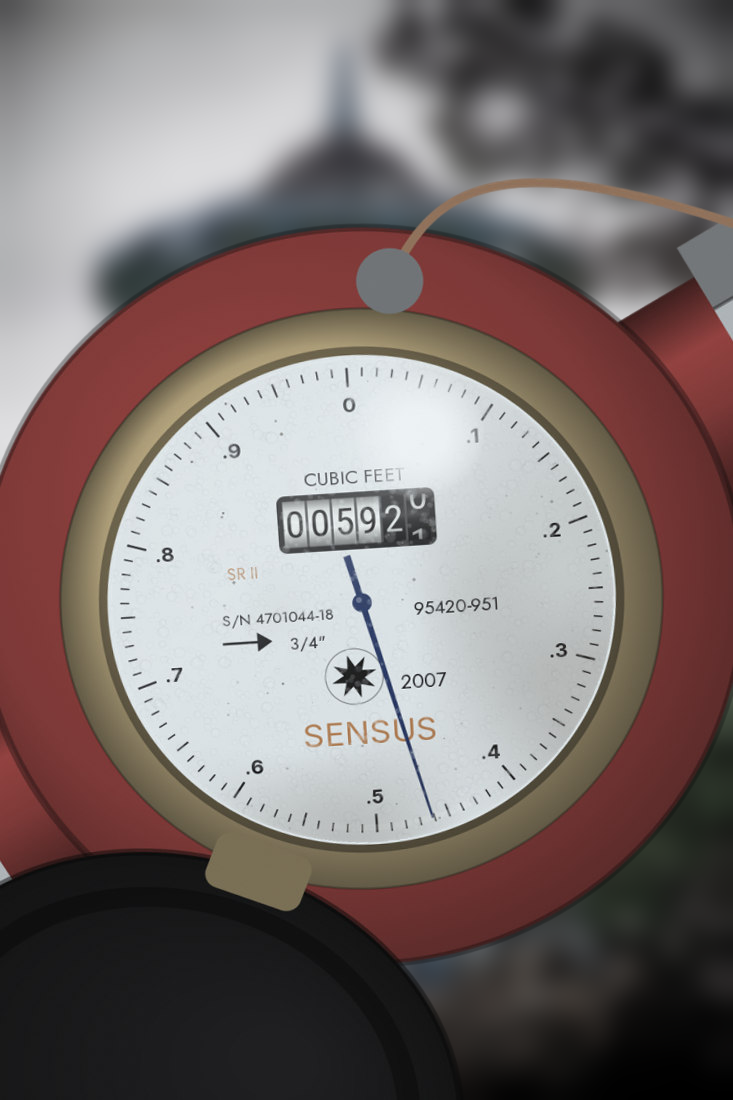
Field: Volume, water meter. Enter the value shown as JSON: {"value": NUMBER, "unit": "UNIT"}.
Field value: {"value": 5920.46, "unit": "ft³"}
